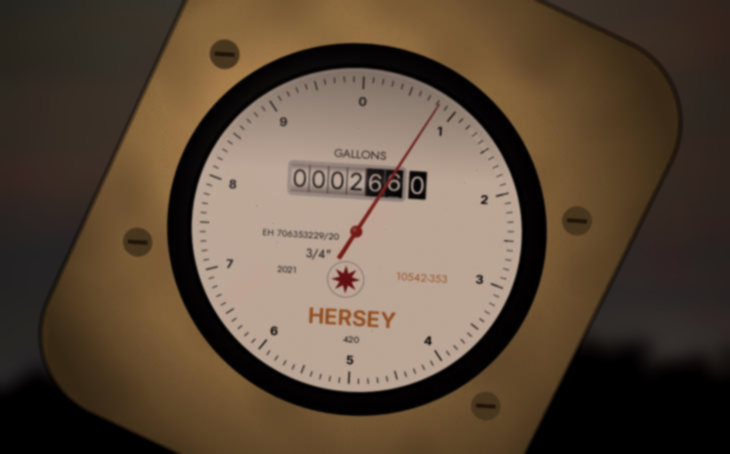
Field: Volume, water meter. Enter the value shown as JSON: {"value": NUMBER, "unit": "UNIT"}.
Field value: {"value": 2660.8, "unit": "gal"}
